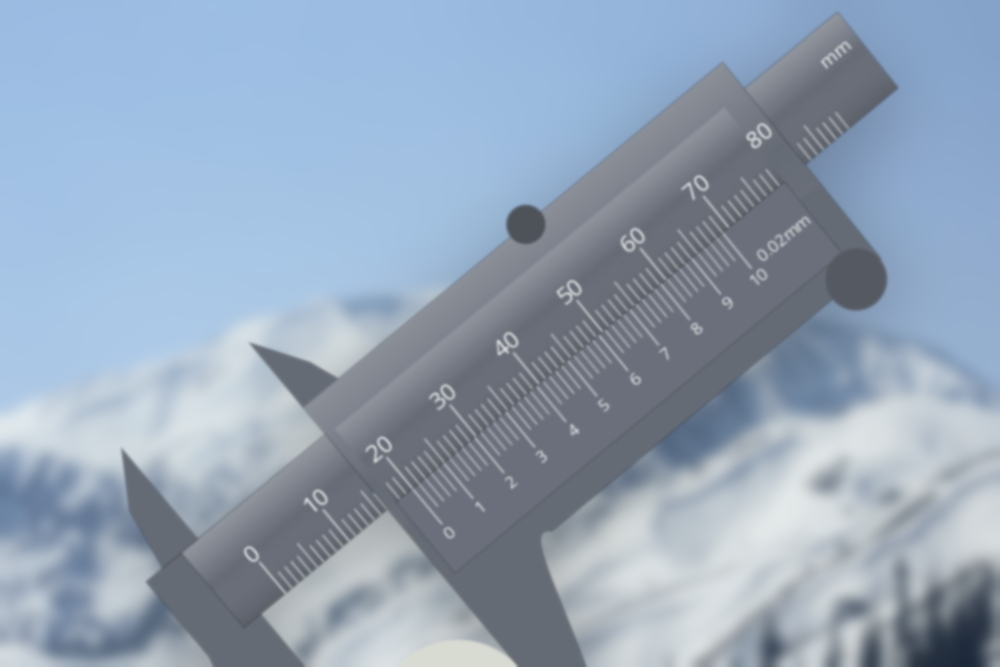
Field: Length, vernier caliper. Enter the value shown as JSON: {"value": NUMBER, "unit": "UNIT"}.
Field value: {"value": 20.0, "unit": "mm"}
